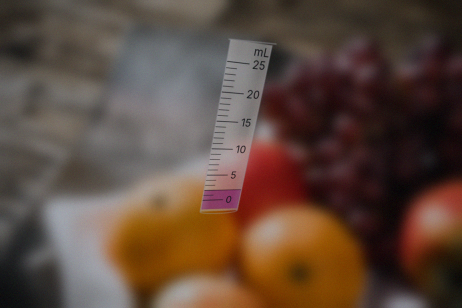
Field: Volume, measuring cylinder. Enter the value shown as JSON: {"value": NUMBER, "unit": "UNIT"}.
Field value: {"value": 2, "unit": "mL"}
